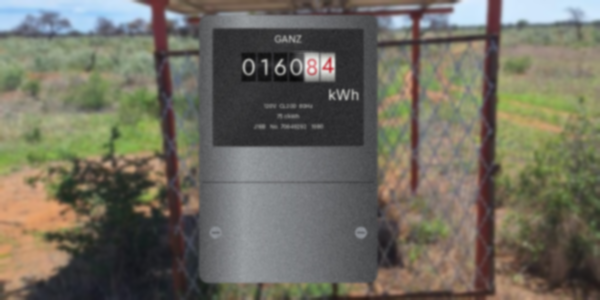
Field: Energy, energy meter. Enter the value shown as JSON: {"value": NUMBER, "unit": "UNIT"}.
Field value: {"value": 160.84, "unit": "kWh"}
